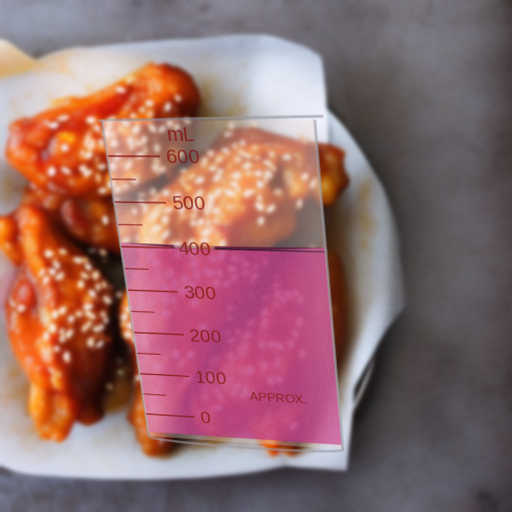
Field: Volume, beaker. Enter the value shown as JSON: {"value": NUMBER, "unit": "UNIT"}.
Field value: {"value": 400, "unit": "mL"}
